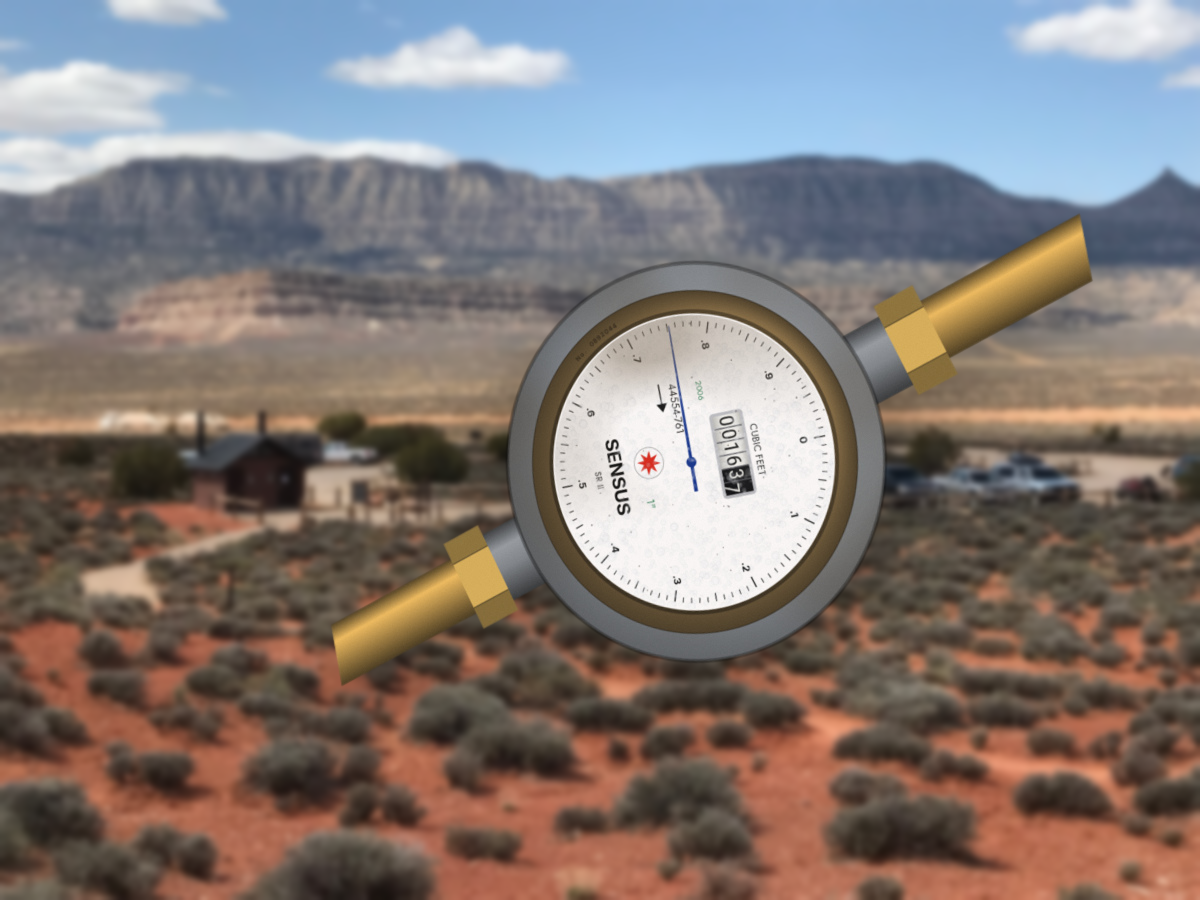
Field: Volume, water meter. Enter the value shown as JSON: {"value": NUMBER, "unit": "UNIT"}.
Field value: {"value": 1636.75, "unit": "ft³"}
